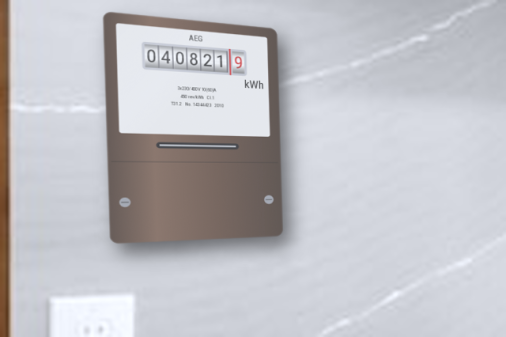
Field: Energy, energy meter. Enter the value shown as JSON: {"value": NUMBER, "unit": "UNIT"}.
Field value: {"value": 40821.9, "unit": "kWh"}
